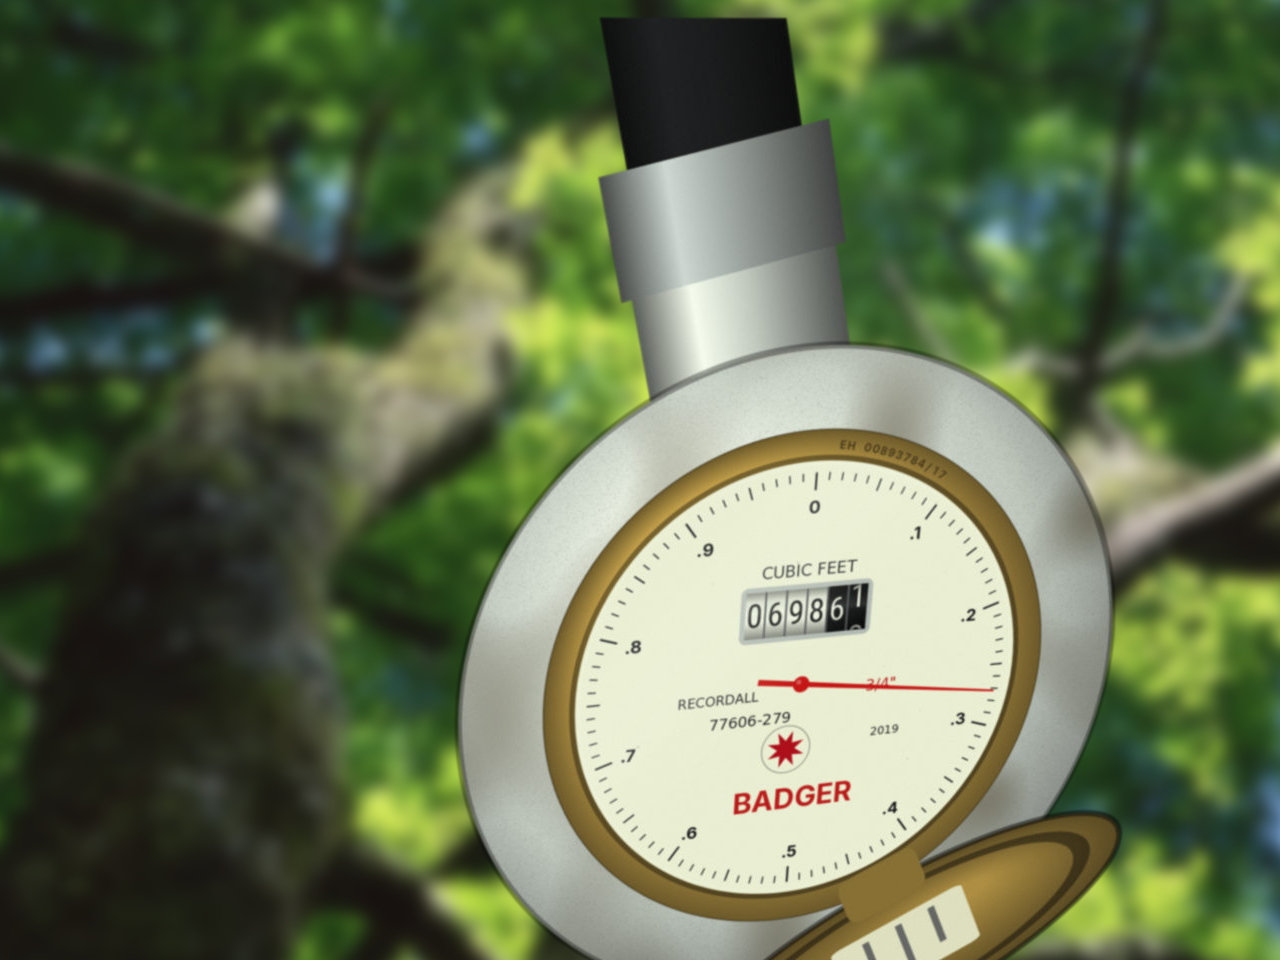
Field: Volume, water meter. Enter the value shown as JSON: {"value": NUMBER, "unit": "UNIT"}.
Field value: {"value": 69861.27, "unit": "ft³"}
